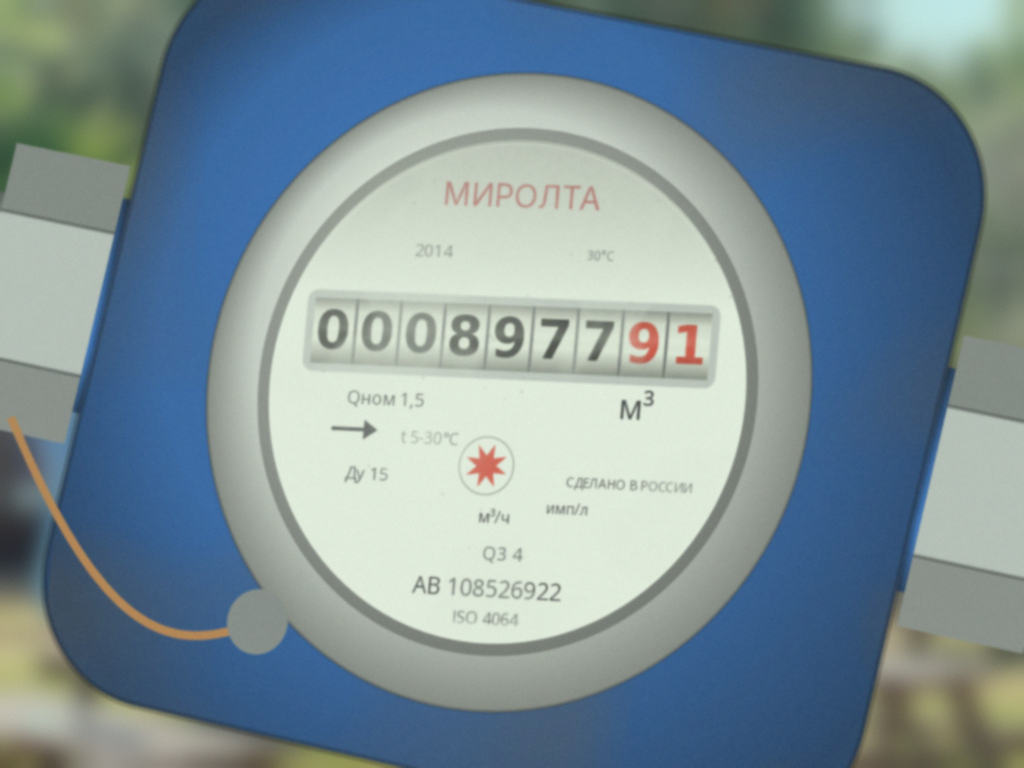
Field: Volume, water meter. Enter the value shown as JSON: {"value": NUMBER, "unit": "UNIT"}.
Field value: {"value": 8977.91, "unit": "m³"}
